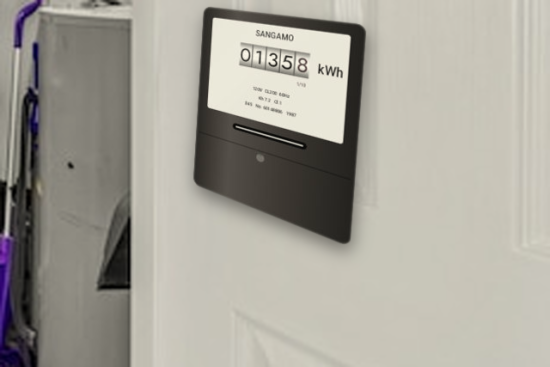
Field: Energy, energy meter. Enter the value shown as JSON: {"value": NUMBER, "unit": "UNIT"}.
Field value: {"value": 135.8, "unit": "kWh"}
